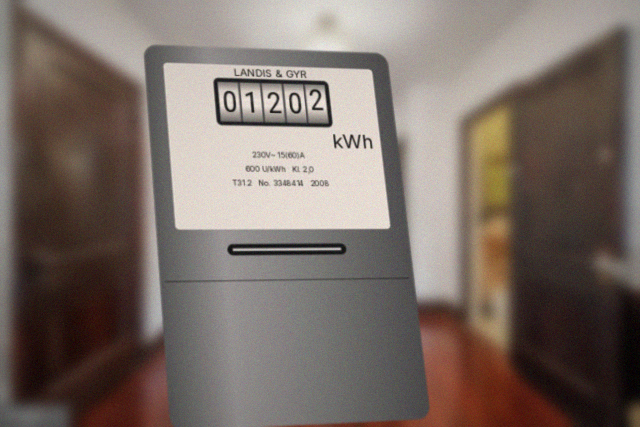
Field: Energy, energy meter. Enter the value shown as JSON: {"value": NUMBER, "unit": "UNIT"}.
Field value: {"value": 1202, "unit": "kWh"}
